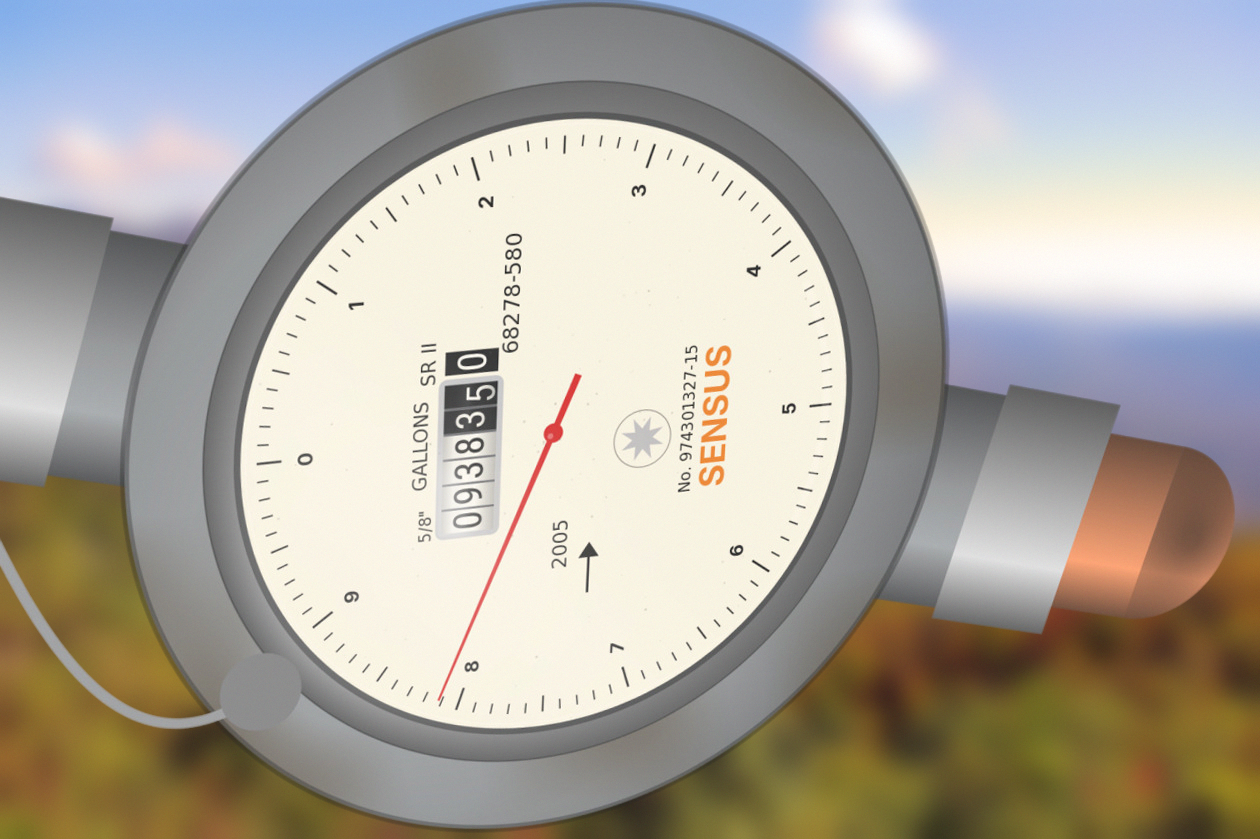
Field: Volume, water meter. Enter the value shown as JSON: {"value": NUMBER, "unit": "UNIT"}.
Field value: {"value": 938348.1, "unit": "gal"}
